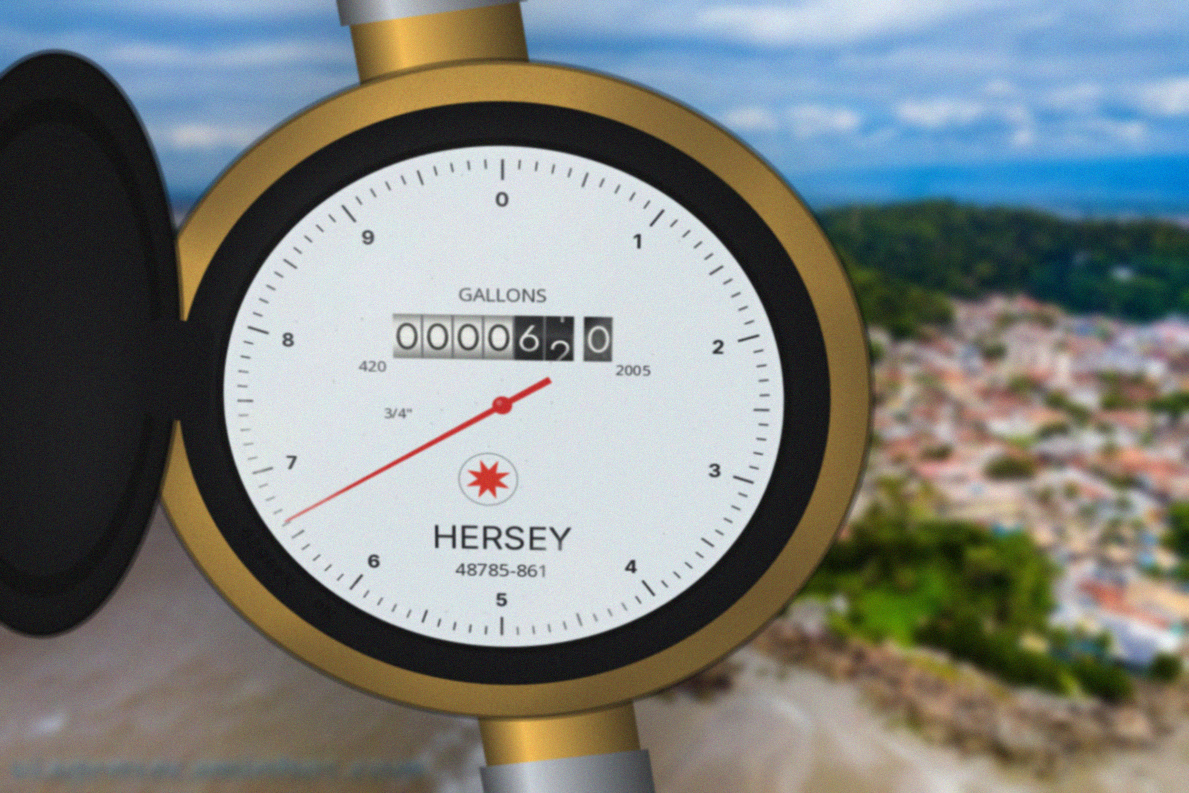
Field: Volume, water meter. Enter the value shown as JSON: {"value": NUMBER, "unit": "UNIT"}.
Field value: {"value": 616.6, "unit": "gal"}
